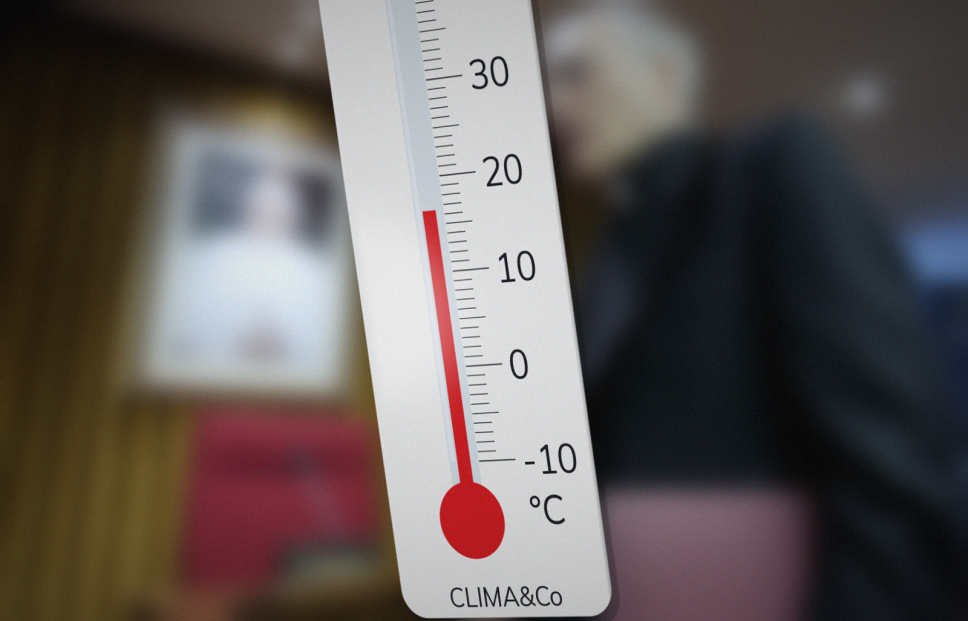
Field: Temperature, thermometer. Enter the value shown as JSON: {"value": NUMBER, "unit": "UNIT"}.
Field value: {"value": 16.5, "unit": "°C"}
